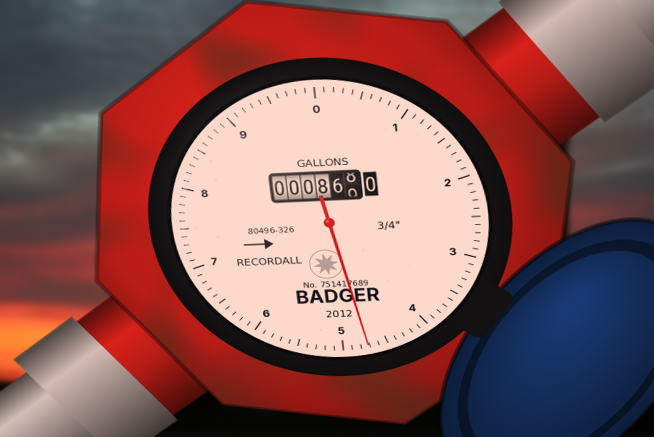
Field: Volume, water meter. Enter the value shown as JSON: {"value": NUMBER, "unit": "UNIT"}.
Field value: {"value": 8684.7, "unit": "gal"}
